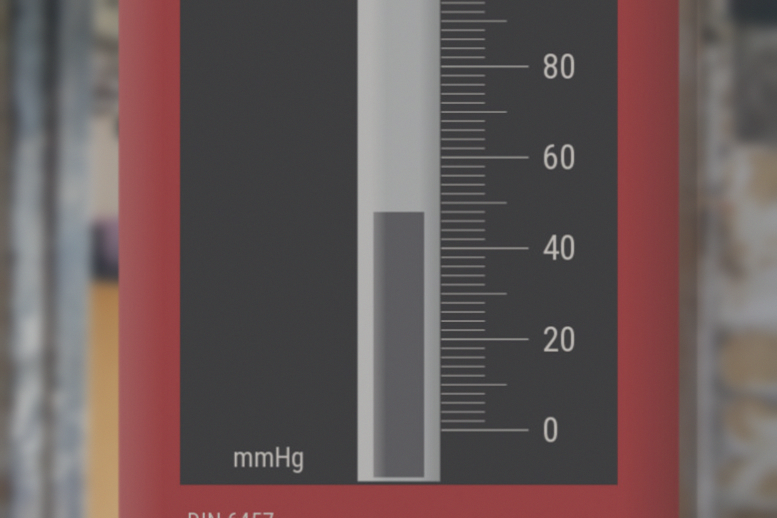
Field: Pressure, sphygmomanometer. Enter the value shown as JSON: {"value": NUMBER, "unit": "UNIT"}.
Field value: {"value": 48, "unit": "mmHg"}
